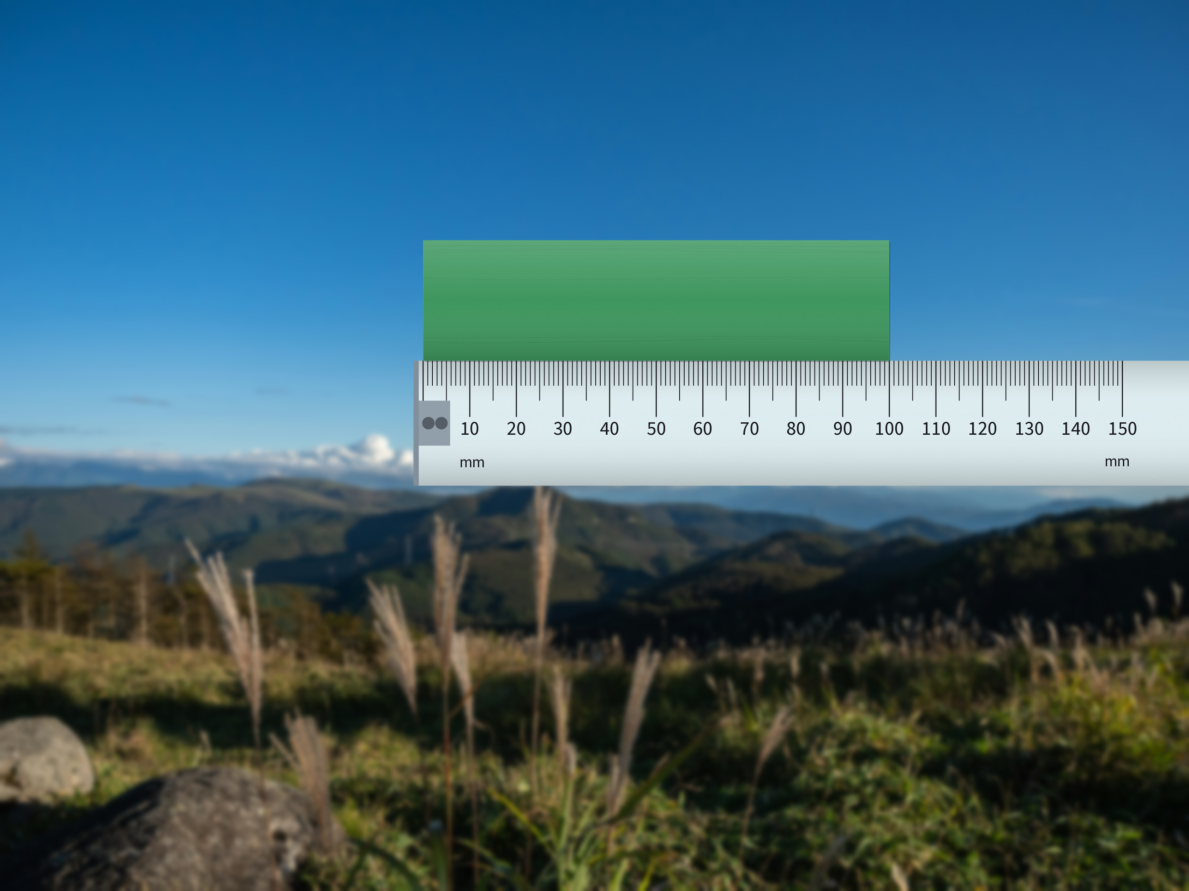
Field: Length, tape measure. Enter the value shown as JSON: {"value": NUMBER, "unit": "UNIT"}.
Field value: {"value": 100, "unit": "mm"}
